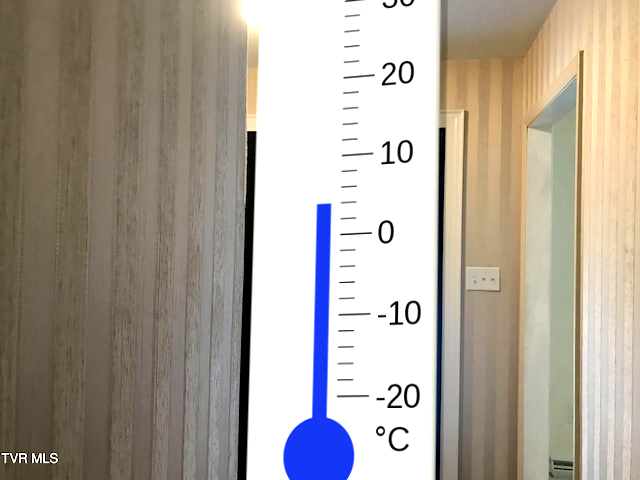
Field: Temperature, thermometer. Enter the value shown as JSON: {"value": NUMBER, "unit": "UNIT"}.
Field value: {"value": 4, "unit": "°C"}
